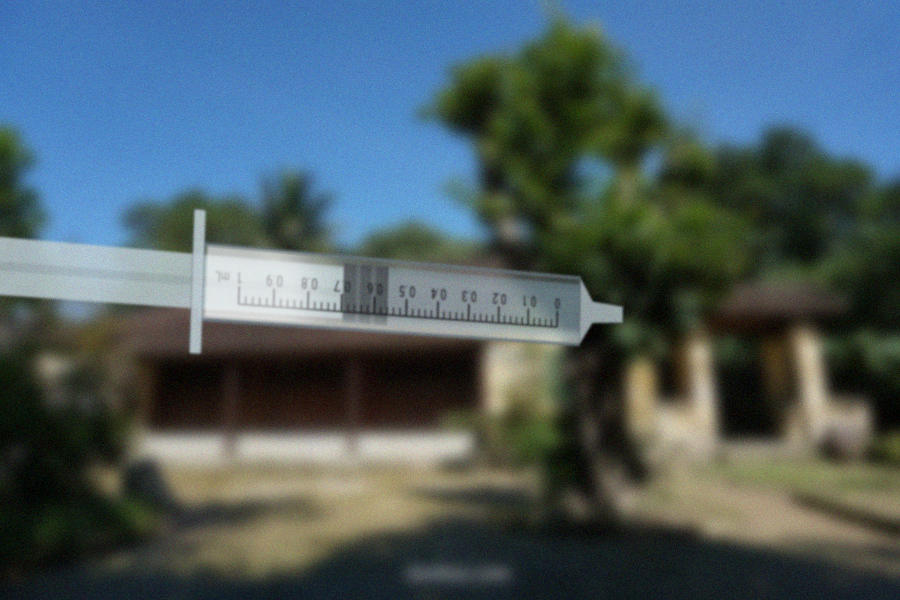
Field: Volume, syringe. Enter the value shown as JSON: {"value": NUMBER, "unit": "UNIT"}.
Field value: {"value": 0.56, "unit": "mL"}
